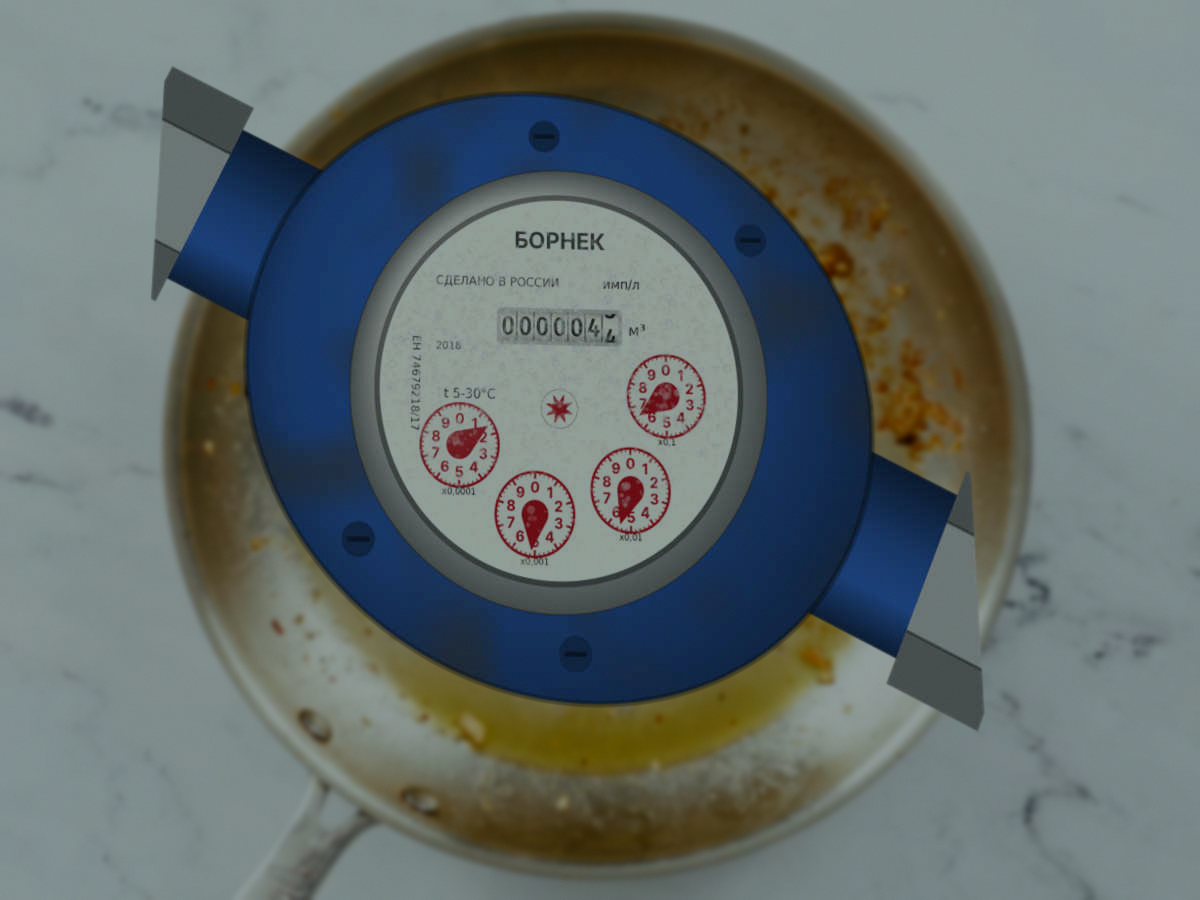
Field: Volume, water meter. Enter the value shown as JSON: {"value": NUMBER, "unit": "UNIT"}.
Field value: {"value": 43.6551, "unit": "m³"}
